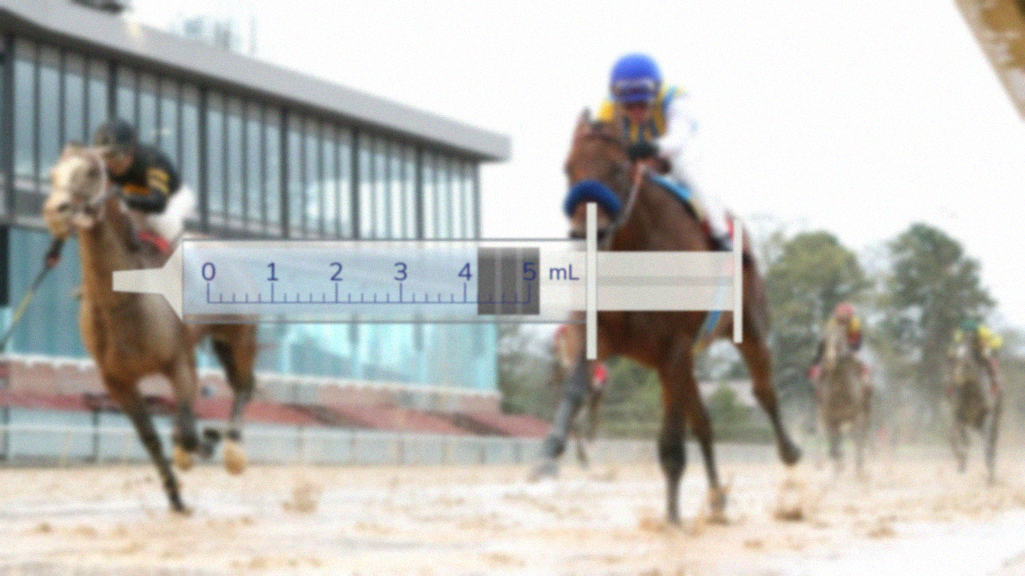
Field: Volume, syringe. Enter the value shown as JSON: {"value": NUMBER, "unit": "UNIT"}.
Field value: {"value": 4.2, "unit": "mL"}
